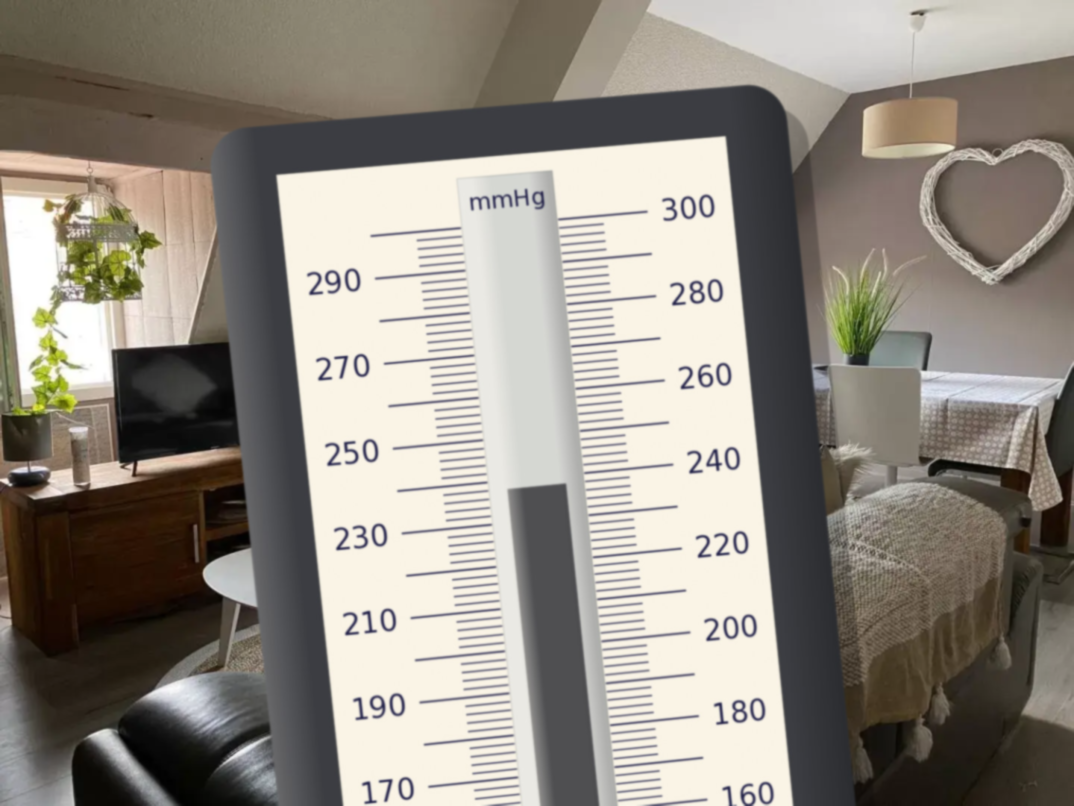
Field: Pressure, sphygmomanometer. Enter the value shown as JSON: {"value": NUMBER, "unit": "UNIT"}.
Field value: {"value": 238, "unit": "mmHg"}
